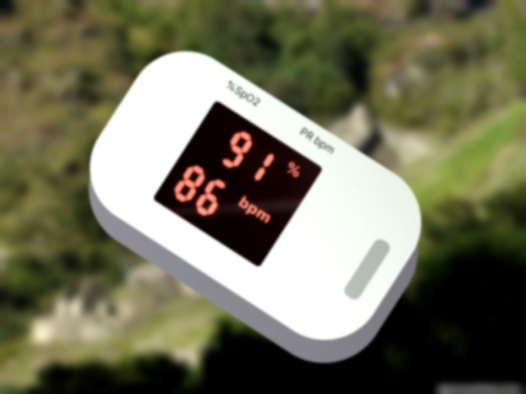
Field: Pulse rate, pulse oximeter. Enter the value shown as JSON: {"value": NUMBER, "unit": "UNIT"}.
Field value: {"value": 86, "unit": "bpm"}
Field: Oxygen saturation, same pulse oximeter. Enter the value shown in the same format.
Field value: {"value": 91, "unit": "%"}
